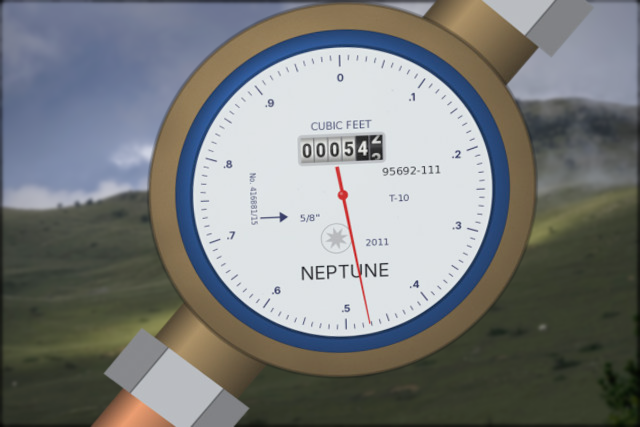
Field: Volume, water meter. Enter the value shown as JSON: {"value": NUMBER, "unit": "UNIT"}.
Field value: {"value": 542.47, "unit": "ft³"}
